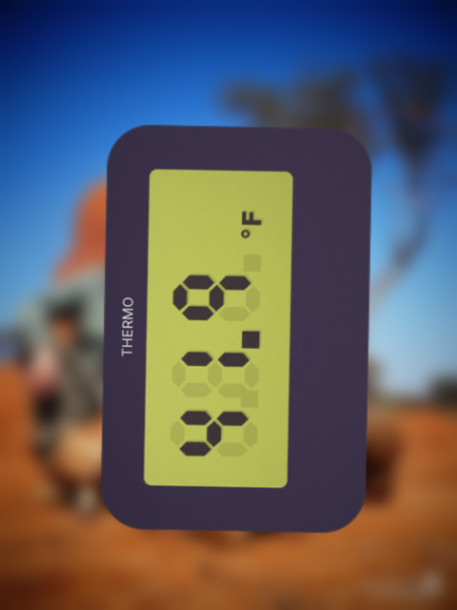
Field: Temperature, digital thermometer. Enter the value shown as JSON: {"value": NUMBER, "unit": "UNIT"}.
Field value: {"value": 41.9, "unit": "°F"}
